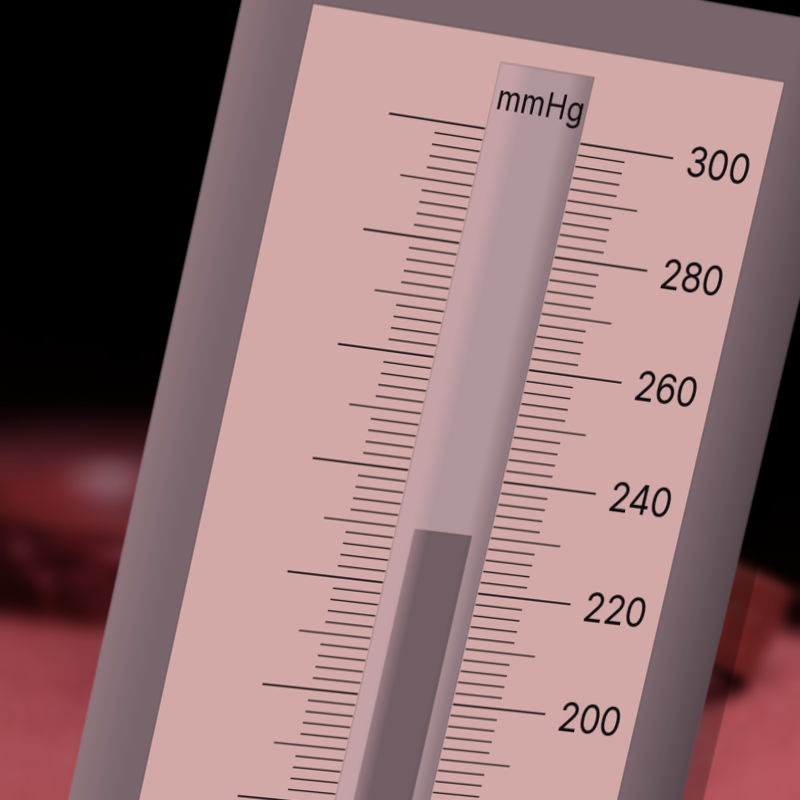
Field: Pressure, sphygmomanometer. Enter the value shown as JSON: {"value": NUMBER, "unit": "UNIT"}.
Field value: {"value": 230, "unit": "mmHg"}
